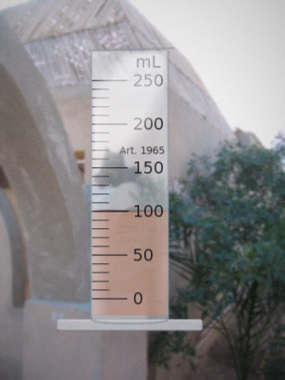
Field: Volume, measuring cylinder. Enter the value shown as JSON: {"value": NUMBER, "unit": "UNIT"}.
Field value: {"value": 100, "unit": "mL"}
